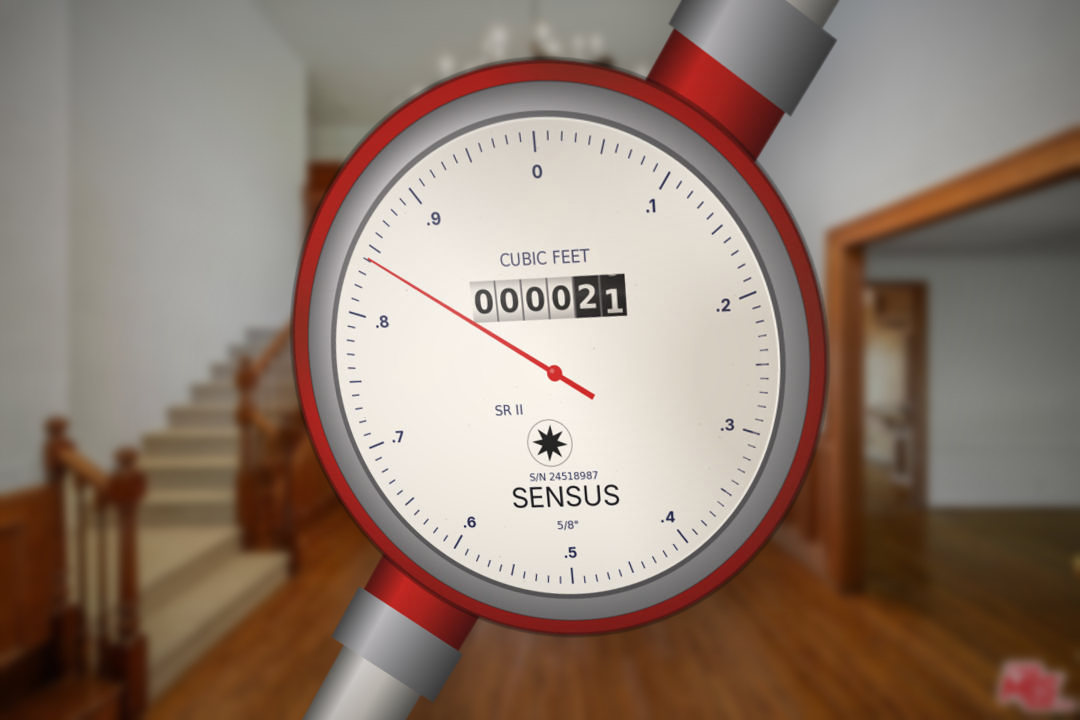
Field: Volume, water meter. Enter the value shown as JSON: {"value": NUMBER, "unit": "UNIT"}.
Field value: {"value": 20.84, "unit": "ft³"}
